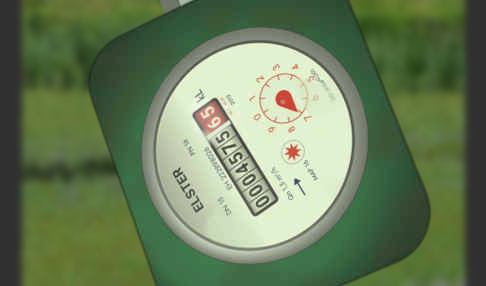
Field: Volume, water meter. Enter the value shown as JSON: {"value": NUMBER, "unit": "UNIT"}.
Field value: {"value": 4575.657, "unit": "kL"}
